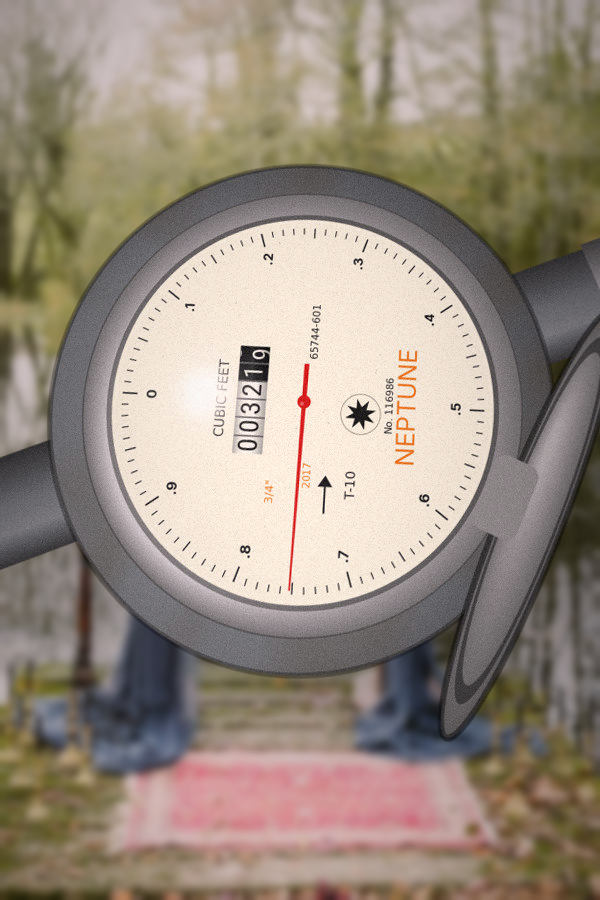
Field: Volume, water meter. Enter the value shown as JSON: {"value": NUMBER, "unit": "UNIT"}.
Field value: {"value": 3218.75, "unit": "ft³"}
